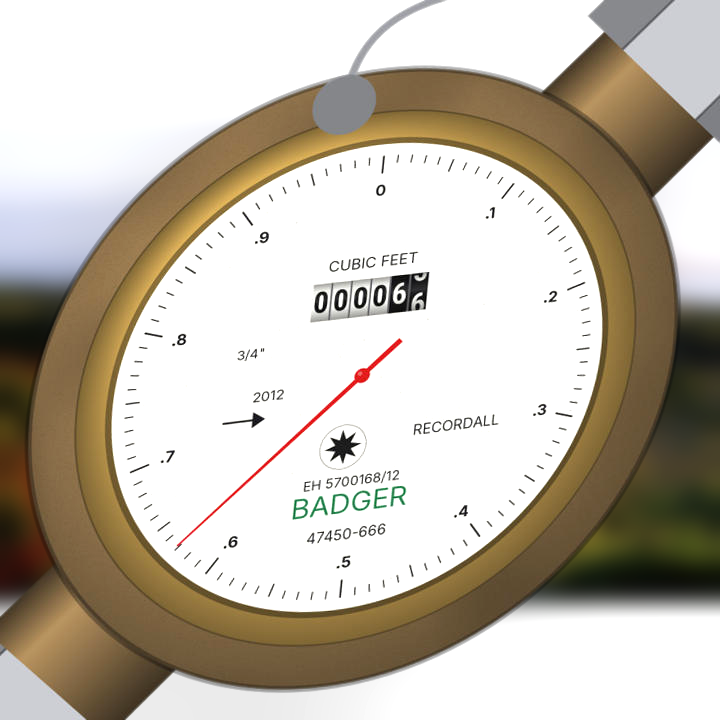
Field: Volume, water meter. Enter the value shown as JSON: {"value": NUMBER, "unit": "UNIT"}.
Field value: {"value": 65.63, "unit": "ft³"}
